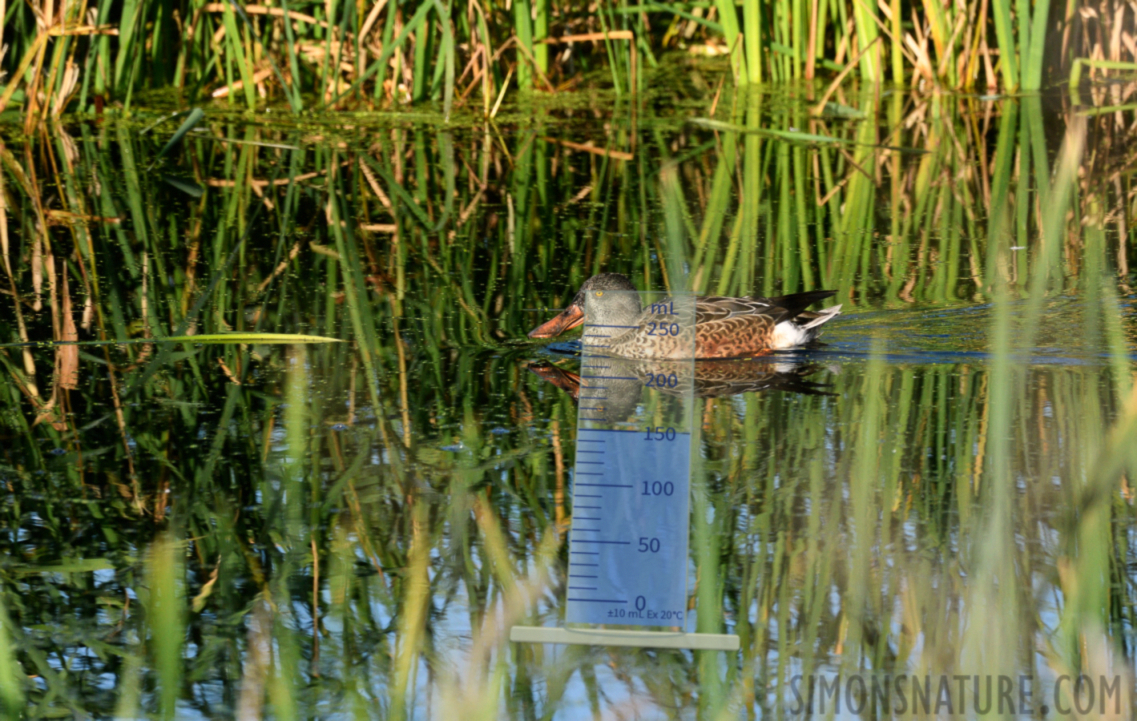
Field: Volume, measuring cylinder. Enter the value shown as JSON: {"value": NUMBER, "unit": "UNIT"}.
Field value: {"value": 150, "unit": "mL"}
